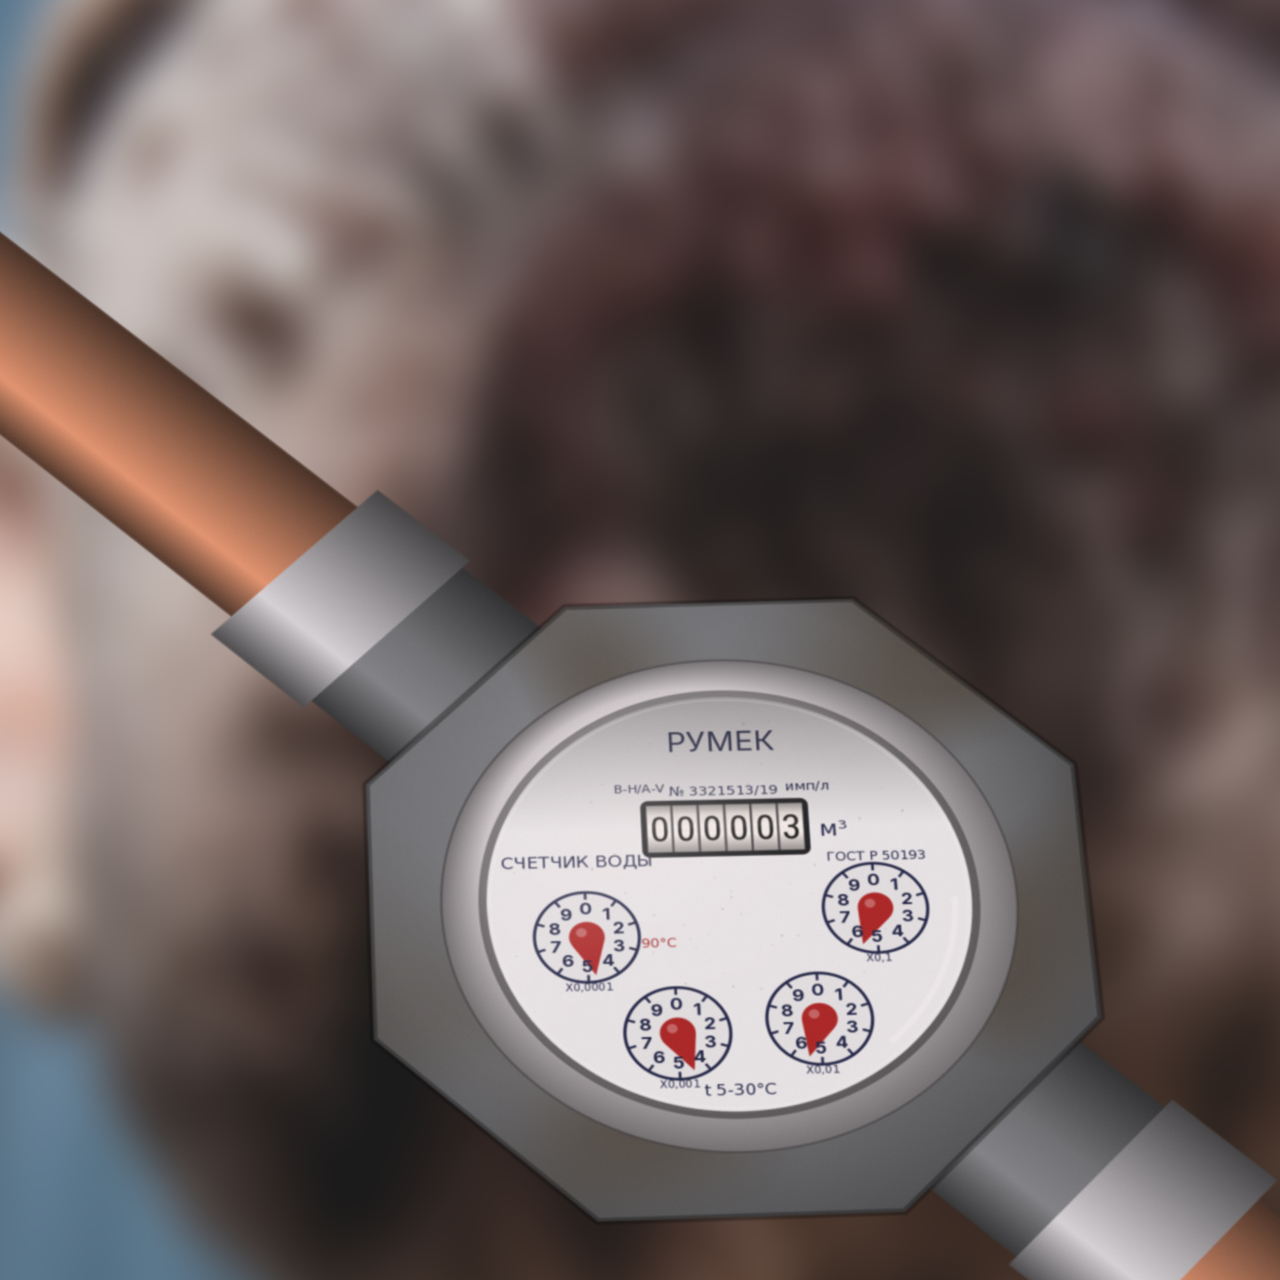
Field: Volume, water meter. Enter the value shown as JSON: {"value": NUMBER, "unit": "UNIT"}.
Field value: {"value": 3.5544, "unit": "m³"}
